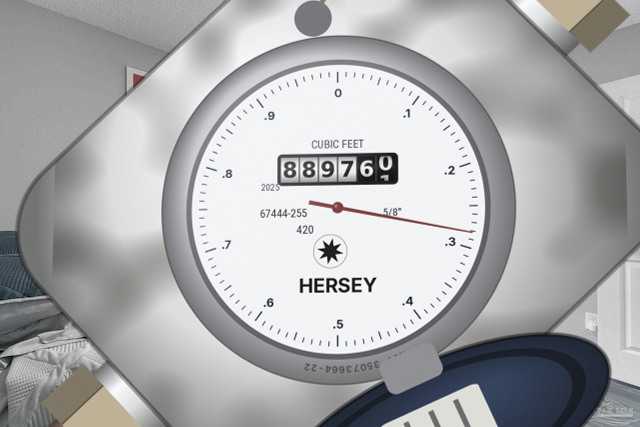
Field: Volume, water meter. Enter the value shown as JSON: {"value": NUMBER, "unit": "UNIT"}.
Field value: {"value": 889760.28, "unit": "ft³"}
